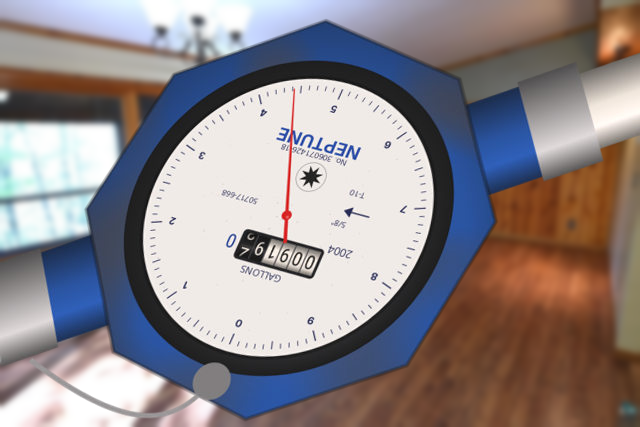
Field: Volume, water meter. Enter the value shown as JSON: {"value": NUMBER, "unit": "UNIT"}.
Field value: {"value": 91924.4, "unit": "gal"}
